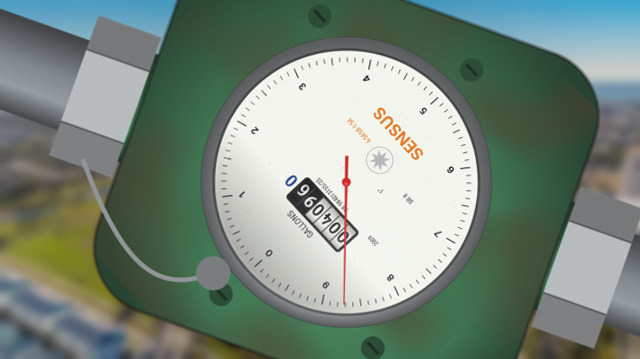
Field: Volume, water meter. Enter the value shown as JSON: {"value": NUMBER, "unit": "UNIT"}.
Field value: {"value": 40958.7, "unit": "gal"}
